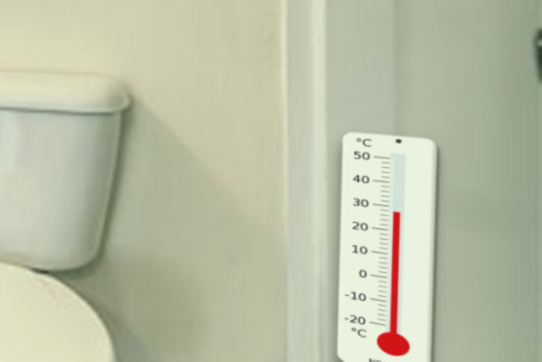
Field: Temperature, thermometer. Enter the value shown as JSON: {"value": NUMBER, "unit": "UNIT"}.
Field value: {"value": 28, "unit": "°C"}
